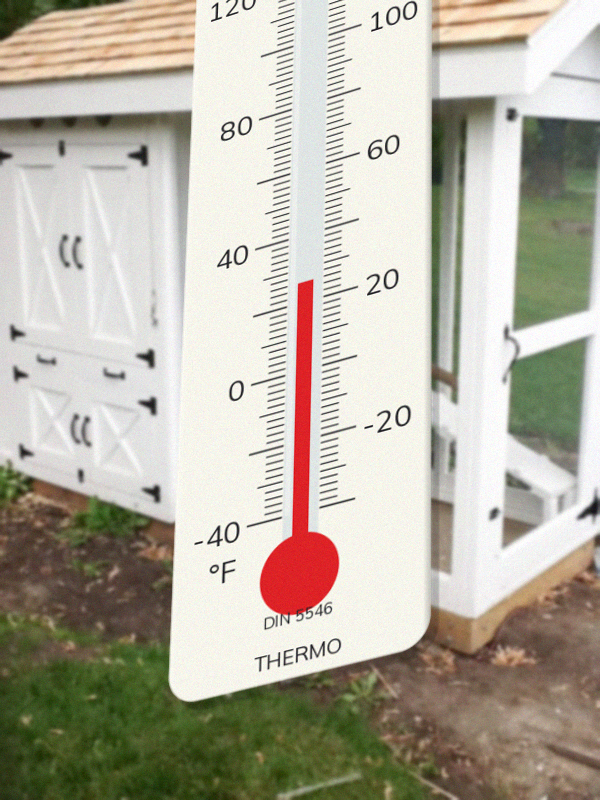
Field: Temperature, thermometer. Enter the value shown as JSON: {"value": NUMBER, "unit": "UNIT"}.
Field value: {"value": 26, "unit": "°F"}
